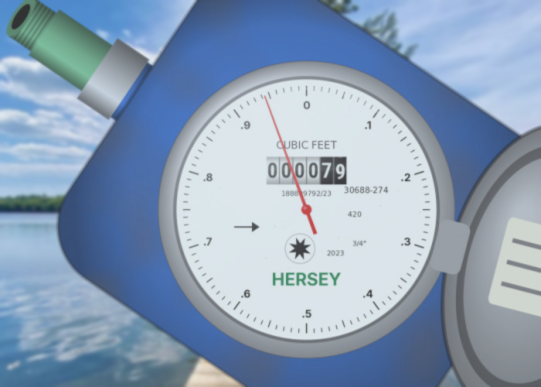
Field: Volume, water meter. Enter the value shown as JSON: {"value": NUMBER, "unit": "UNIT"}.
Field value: {"value": 78.94, "unit": "ft³"}
